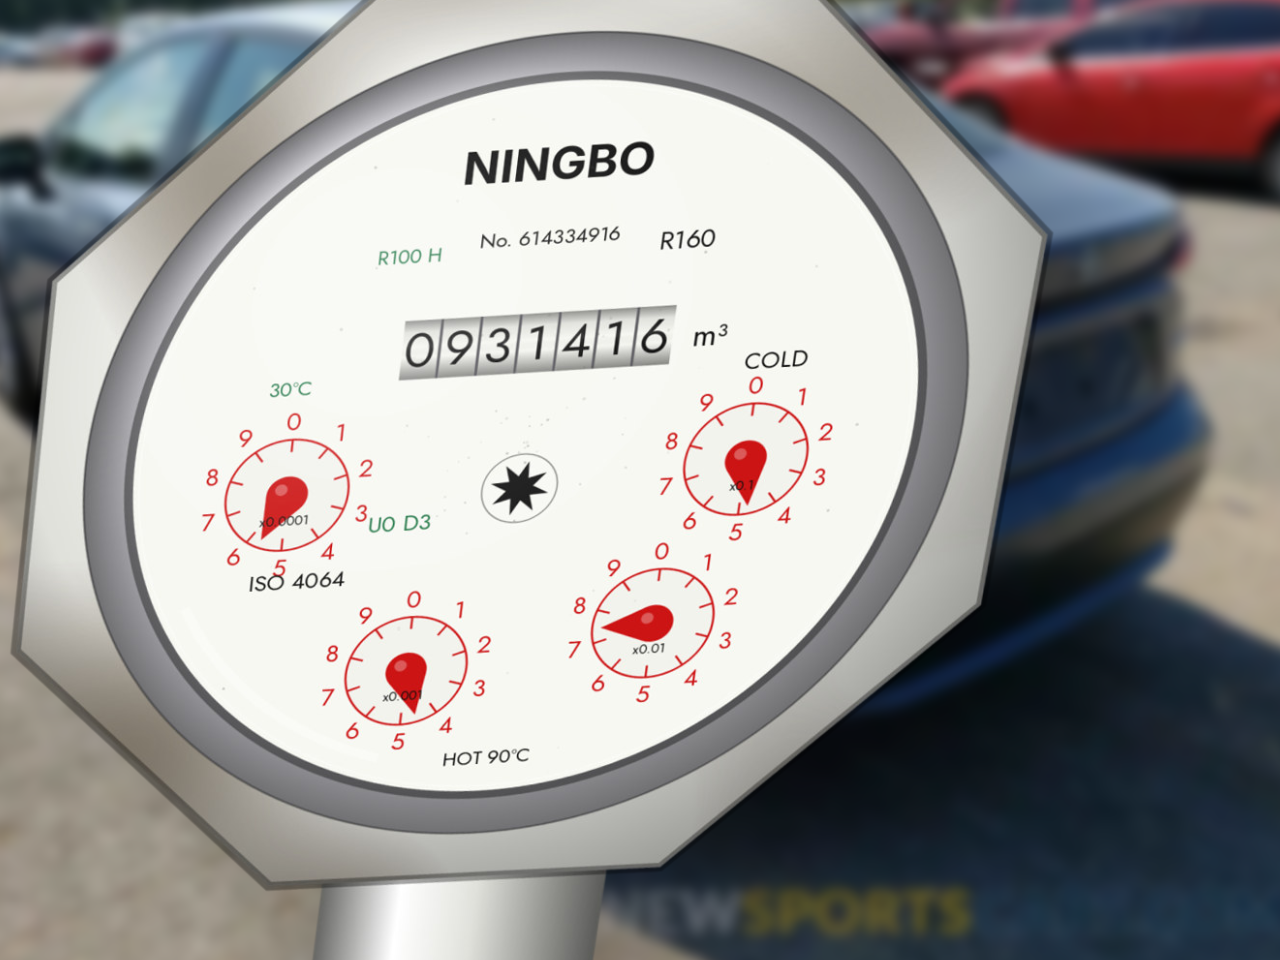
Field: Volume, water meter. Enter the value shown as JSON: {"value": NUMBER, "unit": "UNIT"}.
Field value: {"value": 931416.4745, "unit": "m³"}
